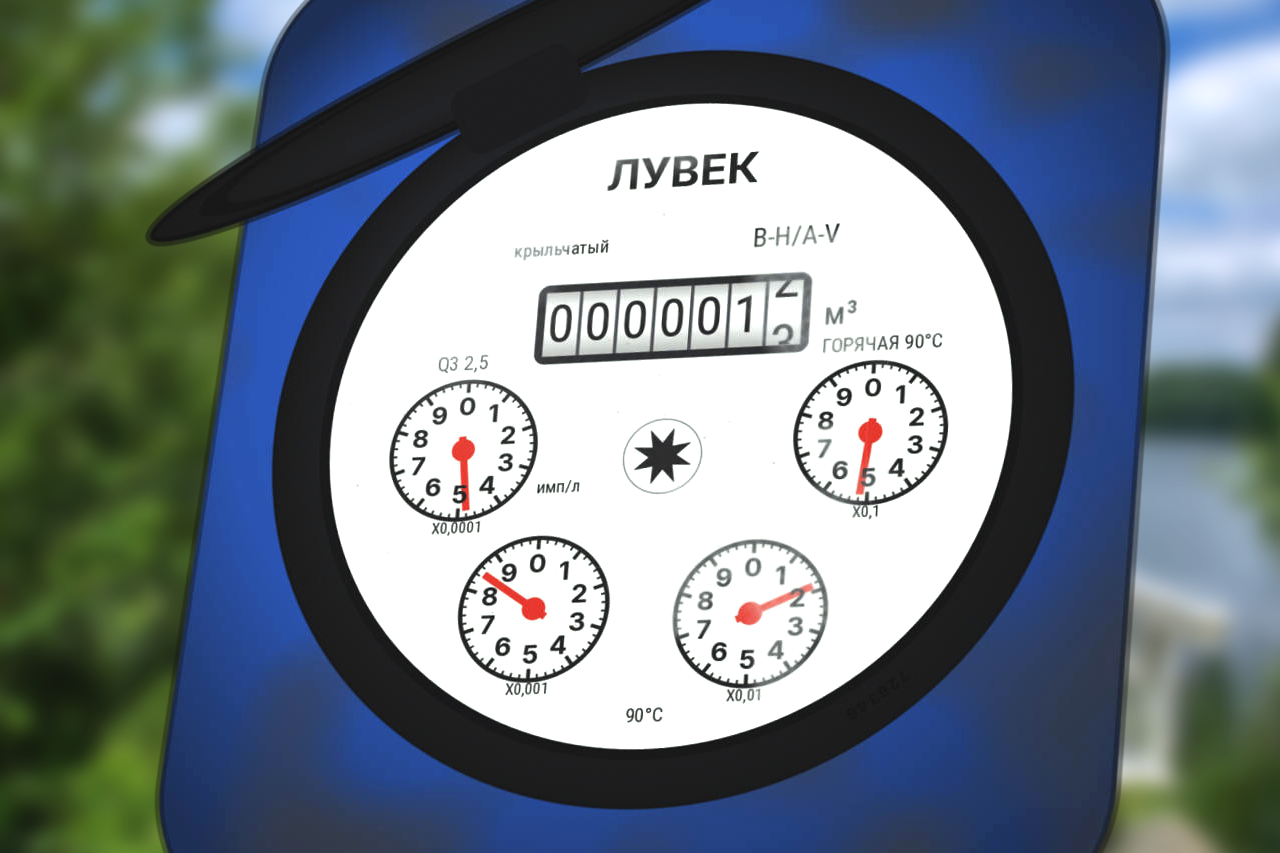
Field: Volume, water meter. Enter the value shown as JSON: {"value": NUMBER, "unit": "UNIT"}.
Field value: {"value": 12.5184, "unit": "m³"}
